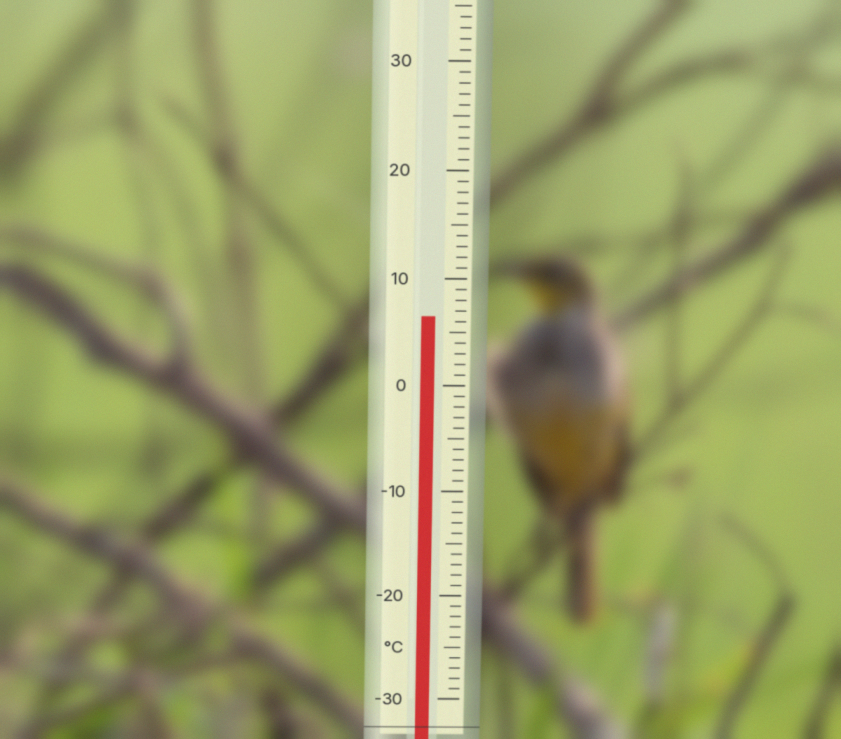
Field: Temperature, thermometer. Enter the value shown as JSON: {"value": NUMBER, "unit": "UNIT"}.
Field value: {"value": 6.5, "unit": "°C"}
